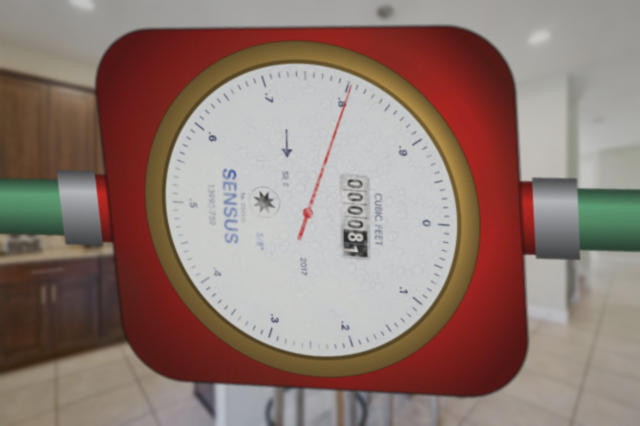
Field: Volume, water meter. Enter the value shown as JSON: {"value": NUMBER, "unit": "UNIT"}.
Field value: {"value": 80.80, "unit": "ft³"}
